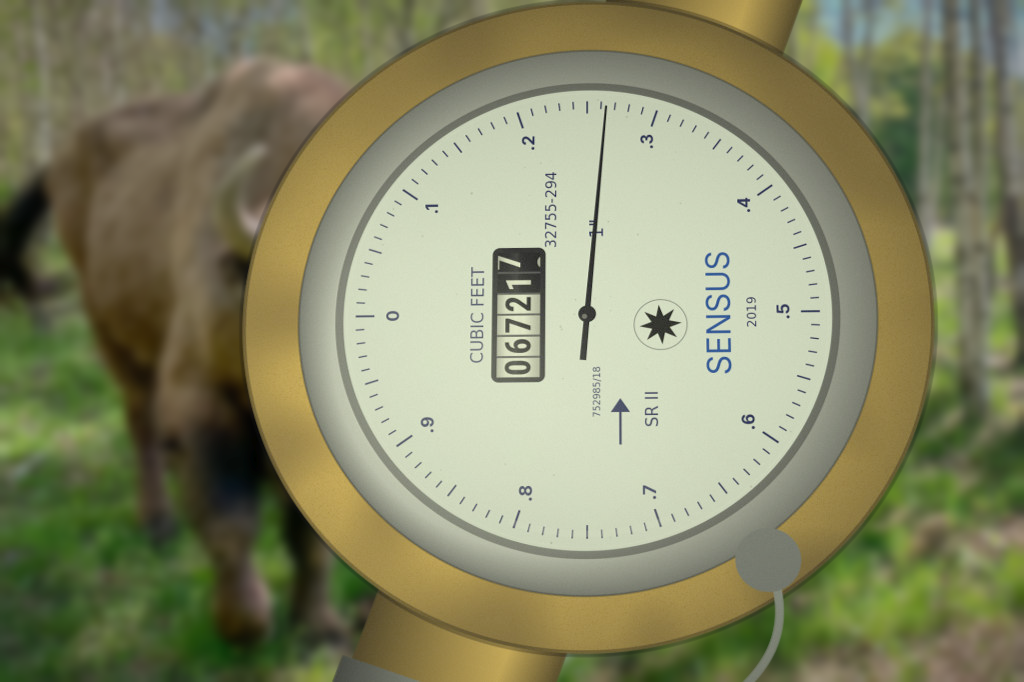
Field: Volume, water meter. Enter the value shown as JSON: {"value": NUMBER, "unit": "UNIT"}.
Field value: {"value": 67217.26, "unit": "ft³"}
